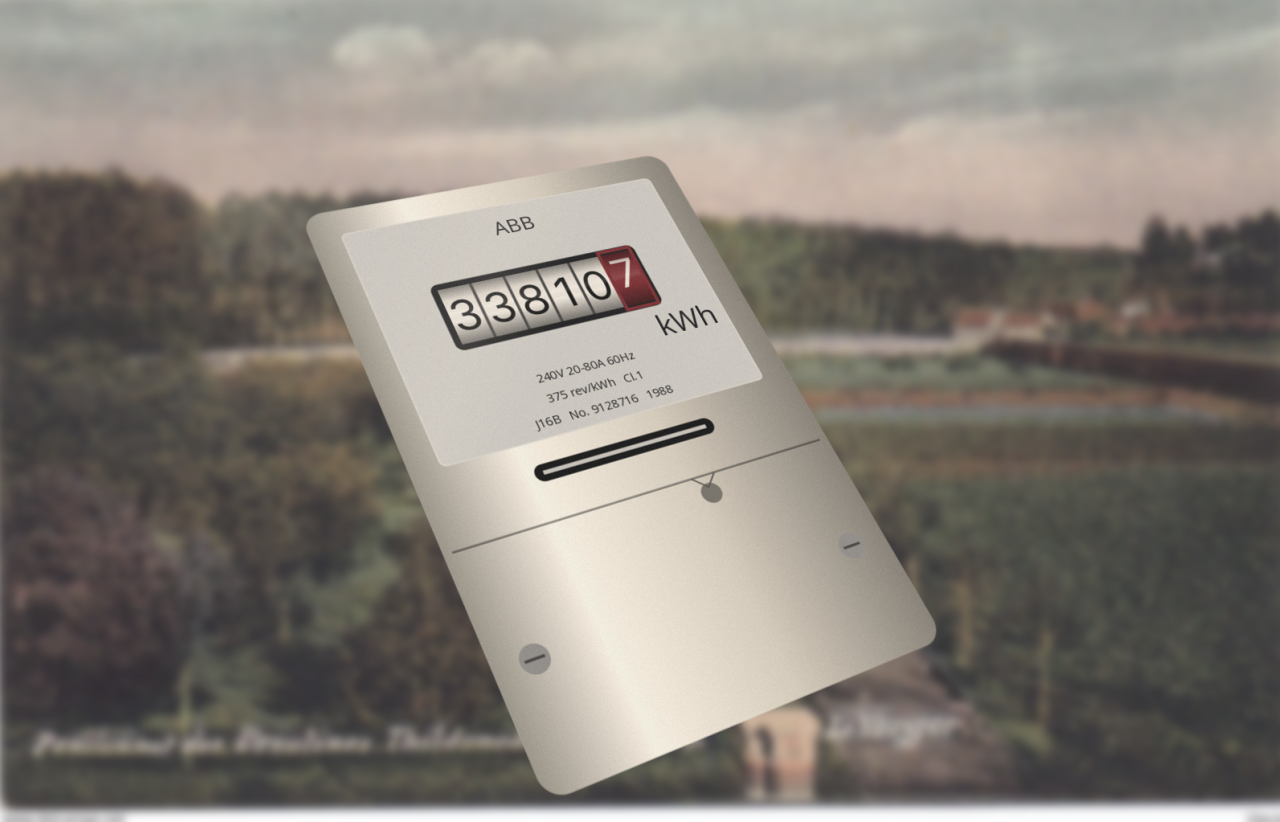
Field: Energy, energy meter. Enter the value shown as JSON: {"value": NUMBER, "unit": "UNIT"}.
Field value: {"value": 33810.7, "unit": "kWh"}
